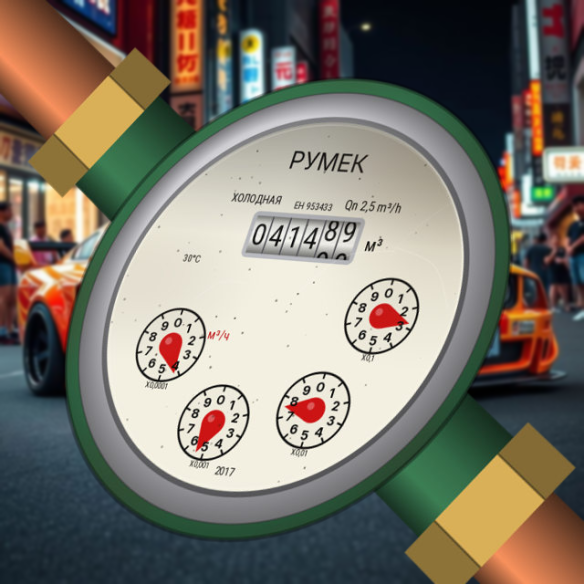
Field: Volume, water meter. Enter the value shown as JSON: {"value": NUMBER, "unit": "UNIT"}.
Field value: {"value": 41489.2754, "unit": "m³"}
